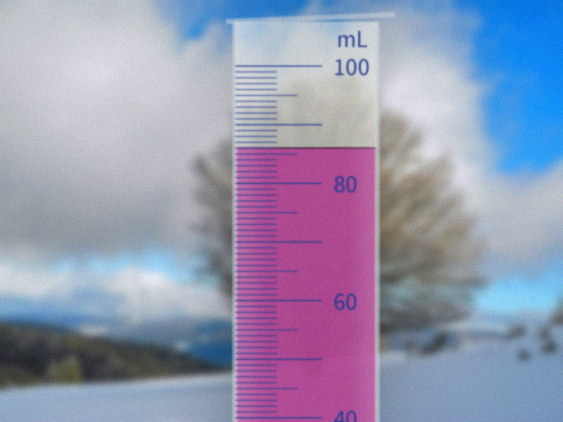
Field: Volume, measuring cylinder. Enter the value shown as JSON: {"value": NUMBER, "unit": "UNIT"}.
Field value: {"value": 86, "unit": "mL"}
